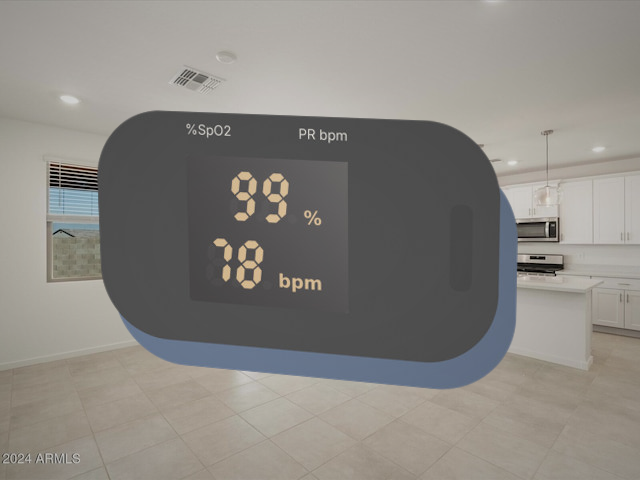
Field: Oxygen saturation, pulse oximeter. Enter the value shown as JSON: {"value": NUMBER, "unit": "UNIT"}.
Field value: {"value": 99, "unit": "%"}
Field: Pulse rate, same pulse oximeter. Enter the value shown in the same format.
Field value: {"value": 78, "unit": "bpm"}
